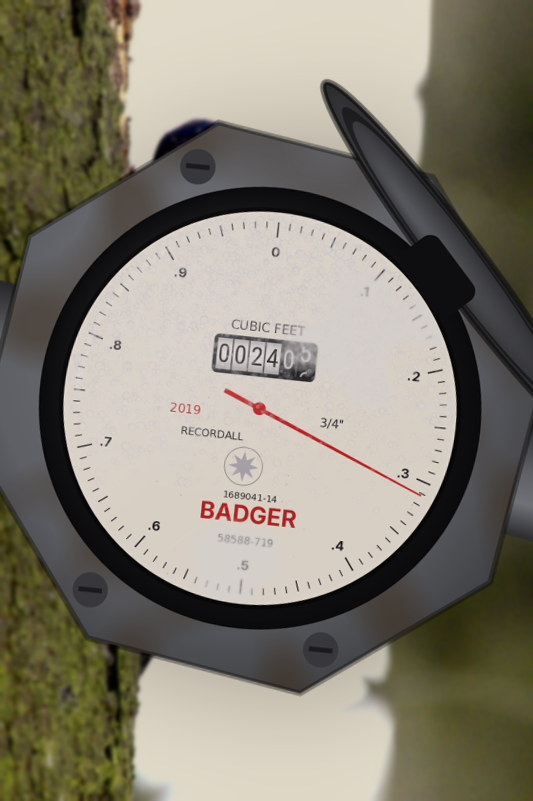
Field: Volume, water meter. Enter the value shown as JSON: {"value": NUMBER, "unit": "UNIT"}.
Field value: {"value": 2405.31, "unit": "ft³"}
